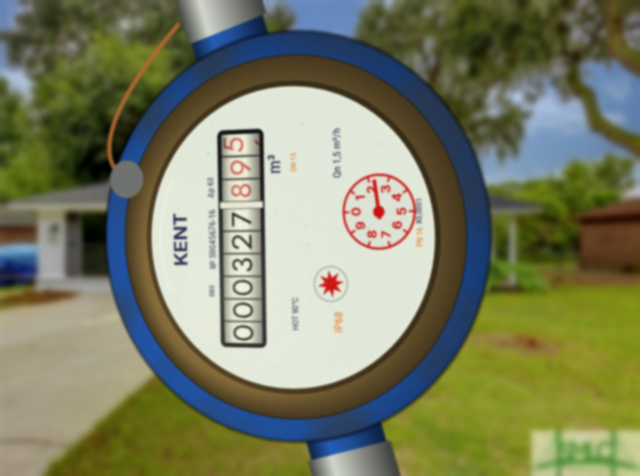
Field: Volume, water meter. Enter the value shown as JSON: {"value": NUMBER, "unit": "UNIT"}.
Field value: {"value": 327.8952, "unit": "m³"}
